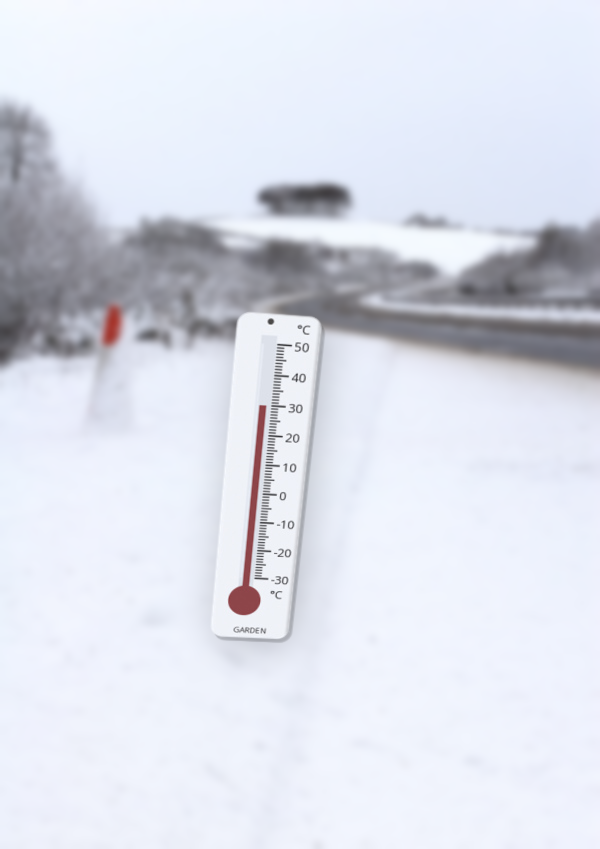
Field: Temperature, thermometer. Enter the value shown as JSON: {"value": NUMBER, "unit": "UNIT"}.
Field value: {"value": 30, "unit": "°C"}
